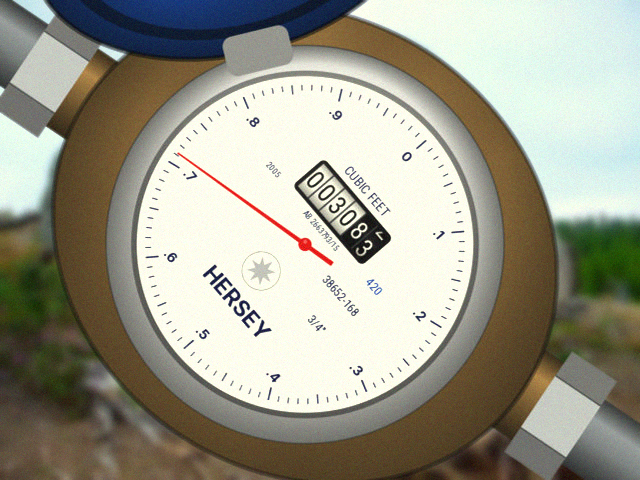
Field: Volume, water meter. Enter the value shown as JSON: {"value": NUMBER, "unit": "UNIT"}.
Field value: {"value": 3082.71, "unit": "ft³"}
